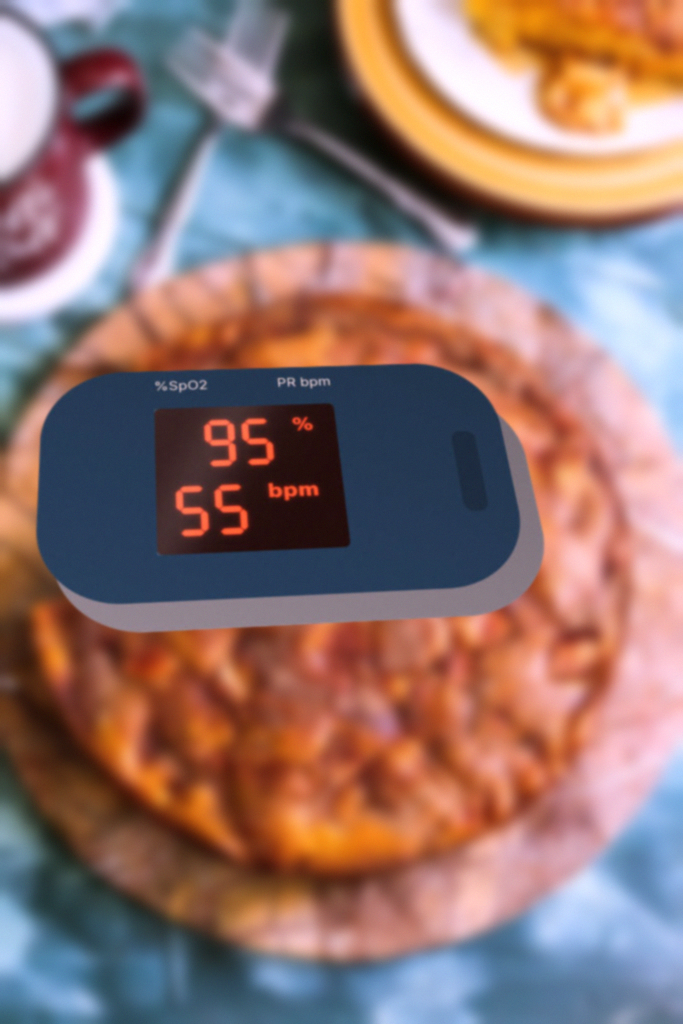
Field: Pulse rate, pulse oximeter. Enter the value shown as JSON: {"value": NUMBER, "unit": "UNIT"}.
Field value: {"value": 55, "unit": "bpm"}
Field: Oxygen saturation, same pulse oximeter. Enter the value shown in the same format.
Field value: {"value": 95, "unit": "%"}
